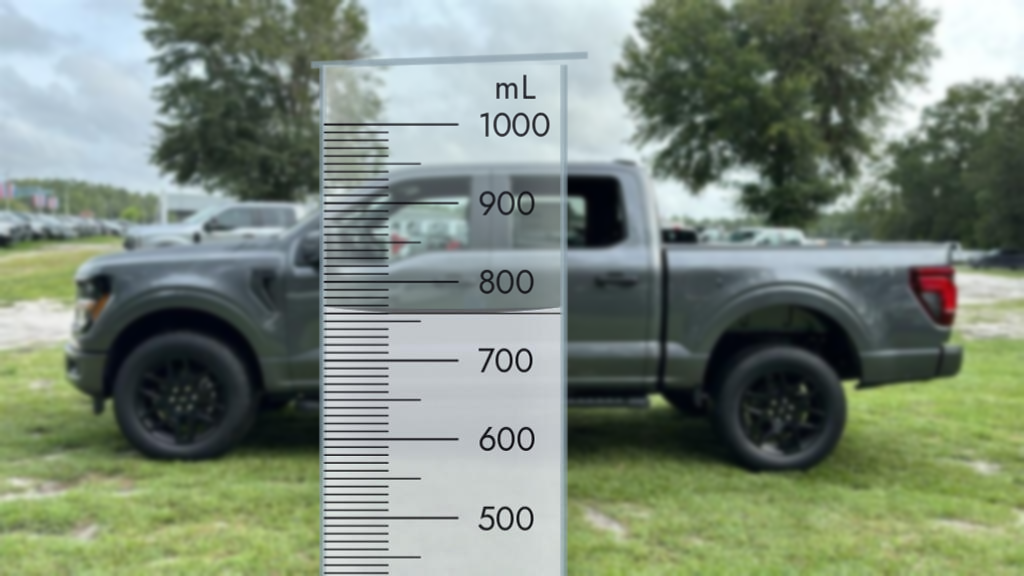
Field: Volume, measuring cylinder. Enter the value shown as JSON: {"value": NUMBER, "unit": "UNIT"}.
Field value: {"value": 760, "unit": "mL"}
